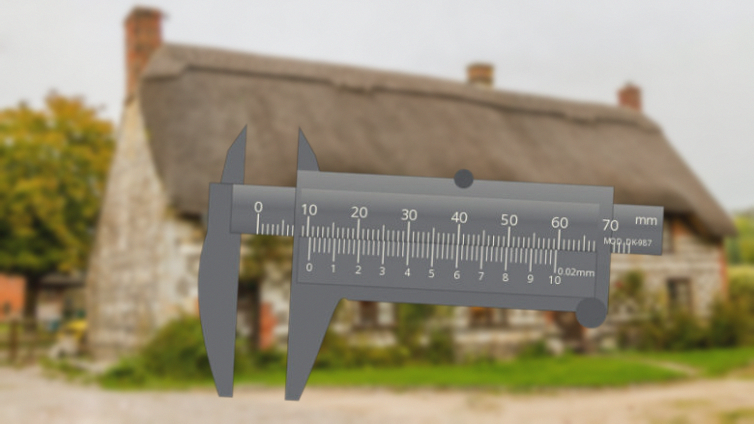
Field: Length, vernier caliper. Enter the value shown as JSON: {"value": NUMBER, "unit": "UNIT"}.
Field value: {"value": 10.5, "unit": "mm"}
